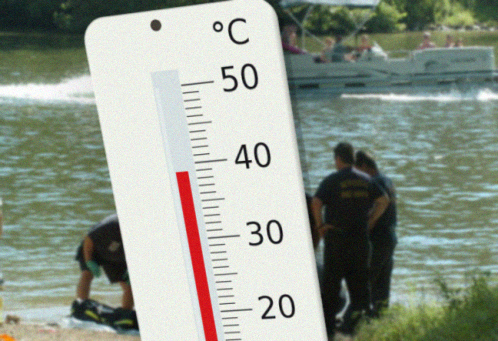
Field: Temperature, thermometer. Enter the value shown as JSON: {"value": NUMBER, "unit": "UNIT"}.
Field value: {"value": 39, "unit": "°C"}
